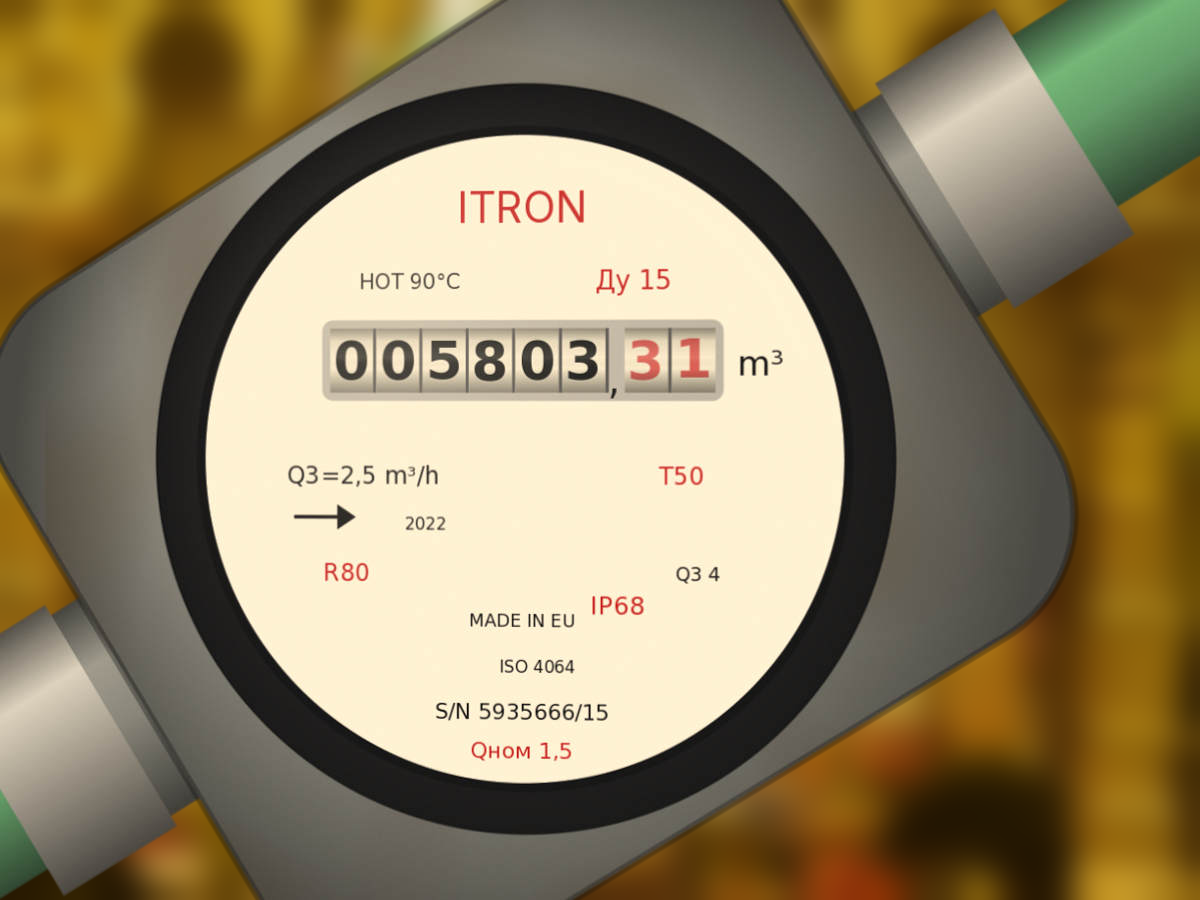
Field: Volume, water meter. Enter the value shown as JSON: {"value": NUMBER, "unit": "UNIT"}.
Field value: {"value": 5803.31, "unit": "m³"}
